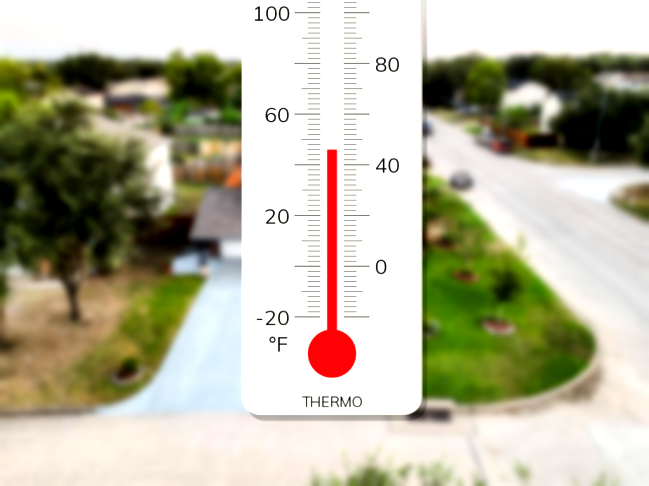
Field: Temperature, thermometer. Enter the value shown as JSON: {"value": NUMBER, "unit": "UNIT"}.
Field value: {"value": 46, "unit": "°F"}
